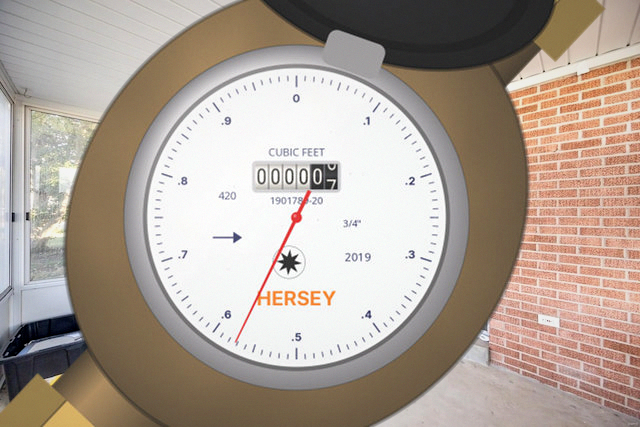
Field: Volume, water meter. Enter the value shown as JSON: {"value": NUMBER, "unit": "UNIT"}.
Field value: {"value": 6.57, "unit": "ft³"}
